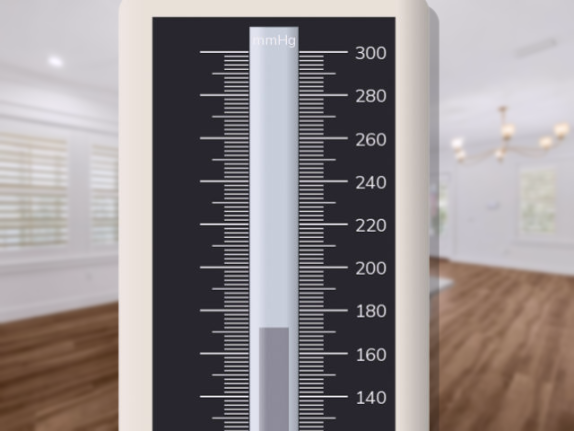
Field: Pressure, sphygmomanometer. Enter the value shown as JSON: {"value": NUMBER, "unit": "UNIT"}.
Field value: {"value": 172, "unit": "mmHg"}
